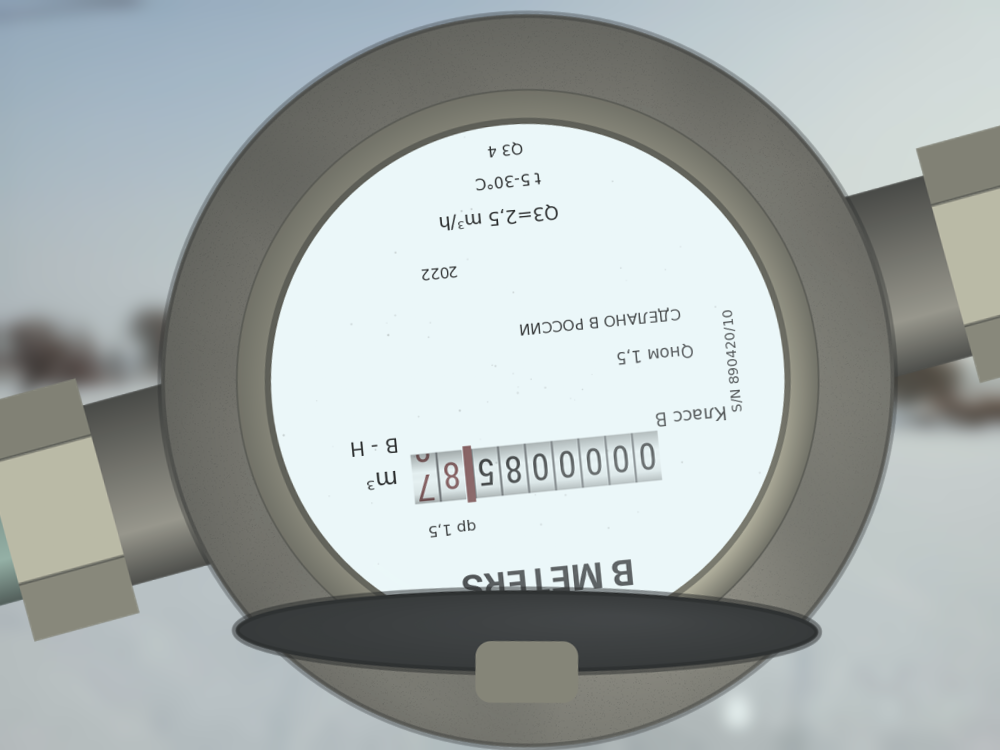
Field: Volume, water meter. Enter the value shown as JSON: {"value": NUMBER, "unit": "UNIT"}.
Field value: {"value": 85.87, "unit": "m³"}
